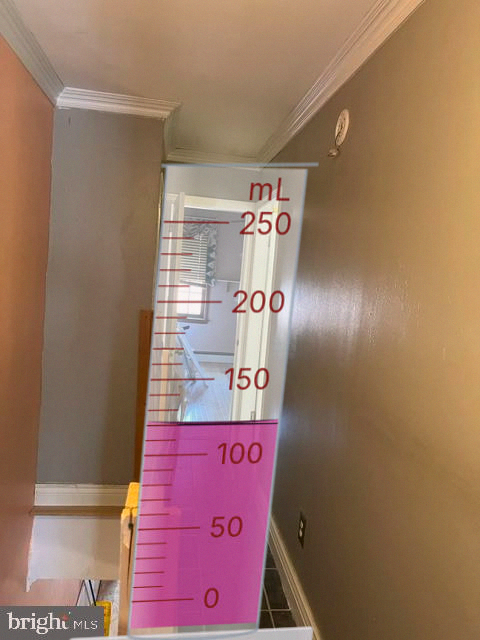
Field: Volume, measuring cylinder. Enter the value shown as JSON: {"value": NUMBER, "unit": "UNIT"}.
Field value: {"value": 120, "unit": "mL"}
